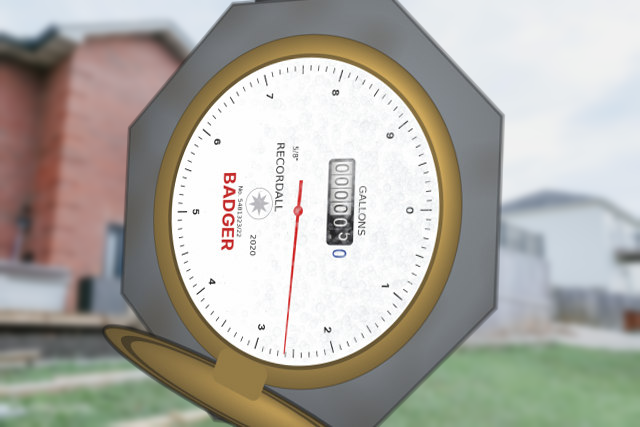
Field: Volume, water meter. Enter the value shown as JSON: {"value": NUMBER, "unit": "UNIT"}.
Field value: {"value": 52.6, "unit": "gal"}
